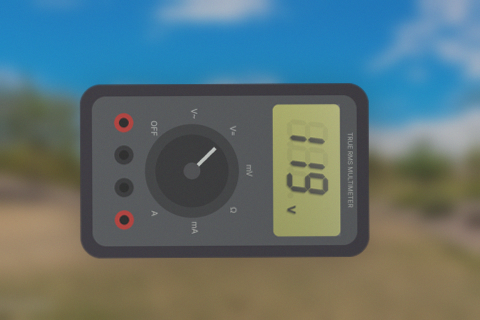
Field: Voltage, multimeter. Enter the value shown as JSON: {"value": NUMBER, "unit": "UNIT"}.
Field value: {"value": 119, "unit": "V"}
